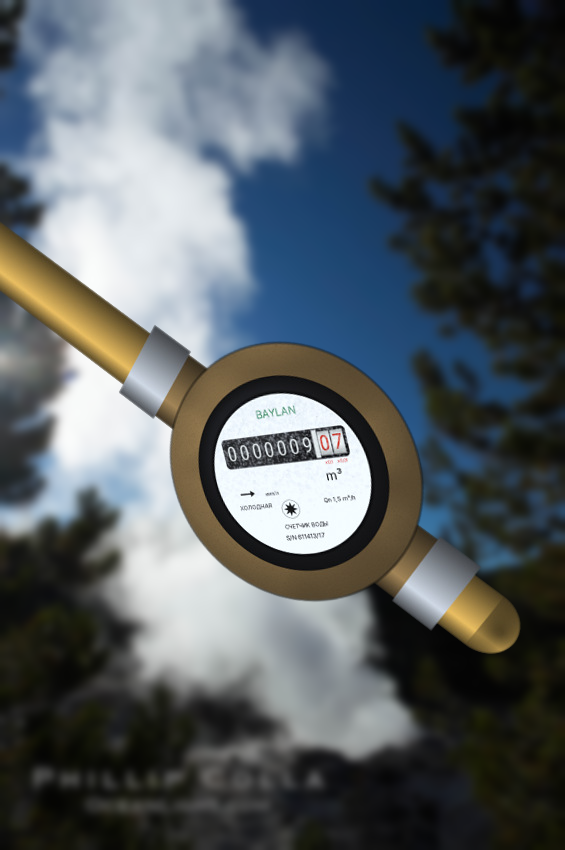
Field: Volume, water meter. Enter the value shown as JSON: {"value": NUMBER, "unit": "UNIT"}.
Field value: {"value": 9.07, "unit": "m³"}
